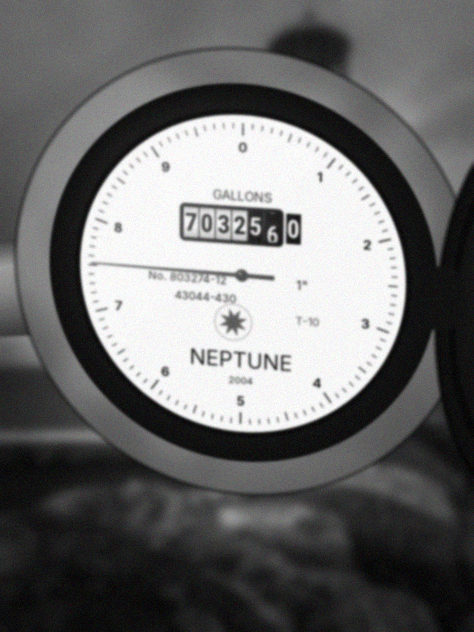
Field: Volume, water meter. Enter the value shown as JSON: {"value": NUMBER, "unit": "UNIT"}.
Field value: {"value": 7032557.5, "unit": "gal"}
